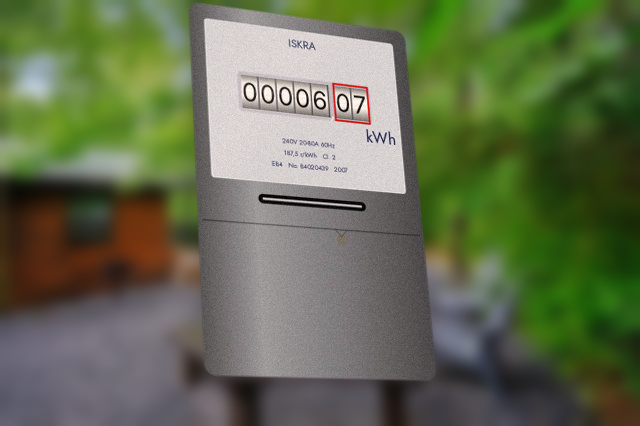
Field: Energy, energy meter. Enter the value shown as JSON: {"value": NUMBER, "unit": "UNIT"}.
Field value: {"value": 6.07, "unit": "kWh"}
